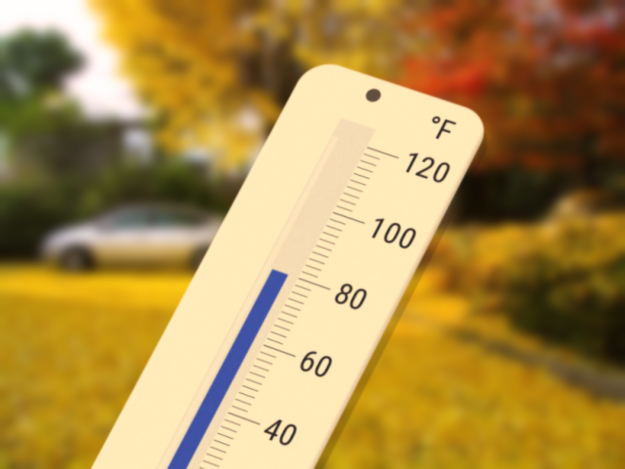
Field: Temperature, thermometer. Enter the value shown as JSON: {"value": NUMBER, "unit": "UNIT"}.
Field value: {"value": 80, "unit": "°F"}
